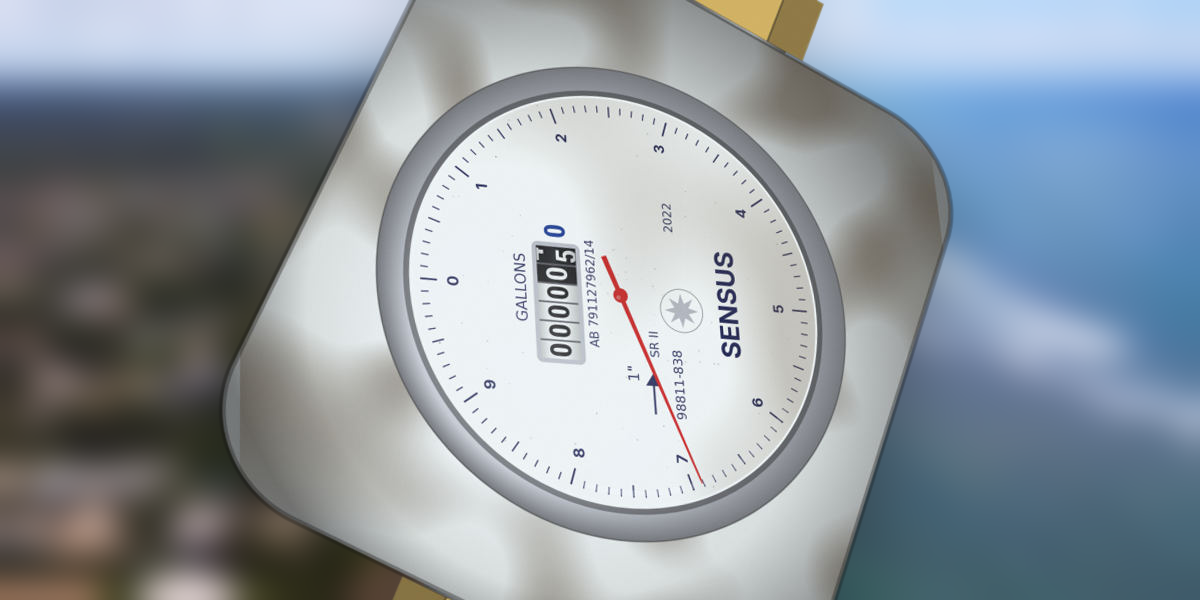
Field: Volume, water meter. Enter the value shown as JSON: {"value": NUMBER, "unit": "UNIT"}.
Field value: {"value": 46.9, "unit": "gal"}
